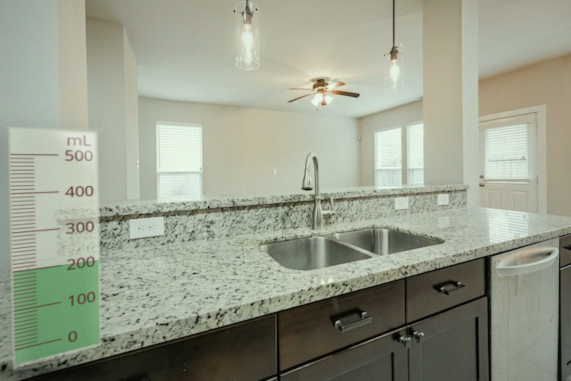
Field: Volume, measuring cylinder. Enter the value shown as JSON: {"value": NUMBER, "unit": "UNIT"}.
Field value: {"value": 200, "unit": "mL"}
